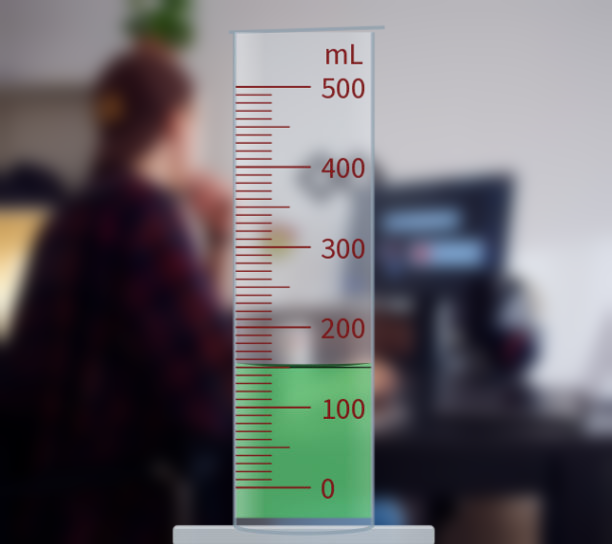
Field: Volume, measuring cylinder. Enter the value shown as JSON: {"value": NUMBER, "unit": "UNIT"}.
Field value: {"value": 150, "unit": "mL"}
